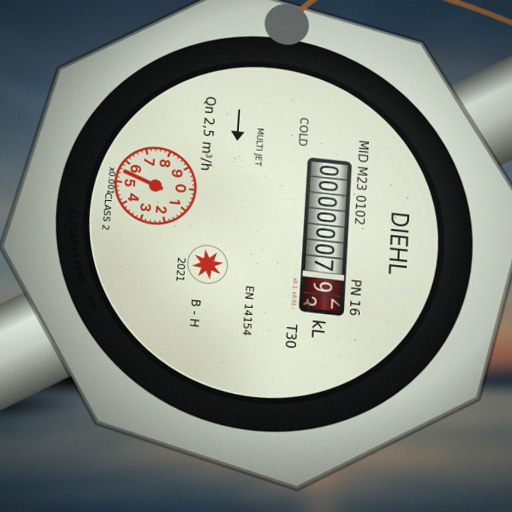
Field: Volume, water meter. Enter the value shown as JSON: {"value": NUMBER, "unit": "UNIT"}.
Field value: {"value": 7.925, "unit": "kL"}
